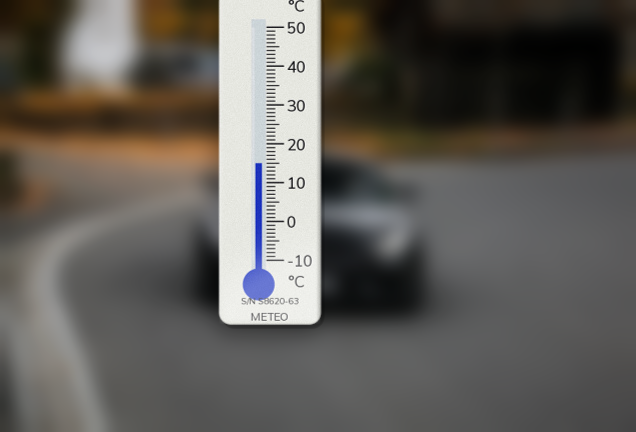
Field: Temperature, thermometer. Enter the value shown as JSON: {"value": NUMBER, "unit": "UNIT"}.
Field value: {"value": 15, "unit": "°C"}
